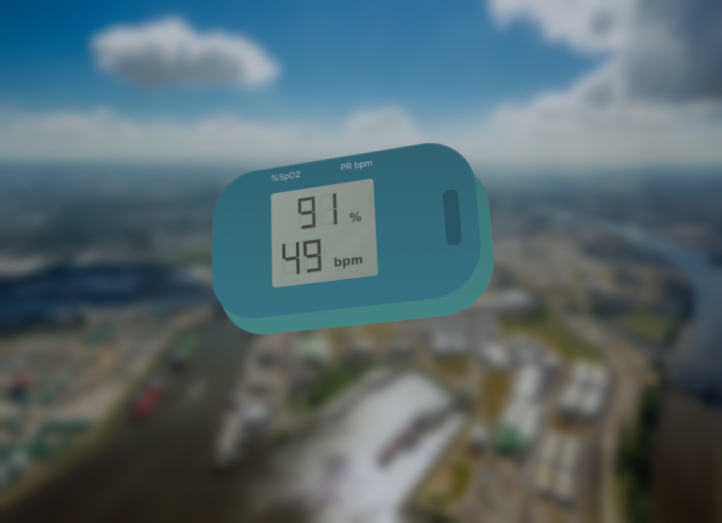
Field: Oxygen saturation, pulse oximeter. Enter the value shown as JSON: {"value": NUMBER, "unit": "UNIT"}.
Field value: {"value": 91, "unit": "%"}
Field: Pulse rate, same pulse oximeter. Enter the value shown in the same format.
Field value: {"value": 49, "unit": "bpm"}
